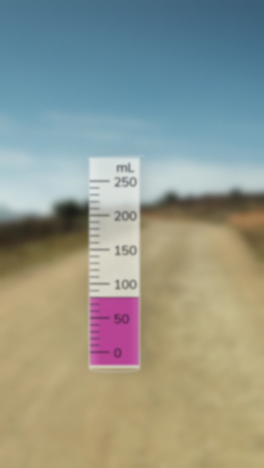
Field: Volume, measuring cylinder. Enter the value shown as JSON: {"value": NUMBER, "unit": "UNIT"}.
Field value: {"value": 80, "unit": "mL"}
